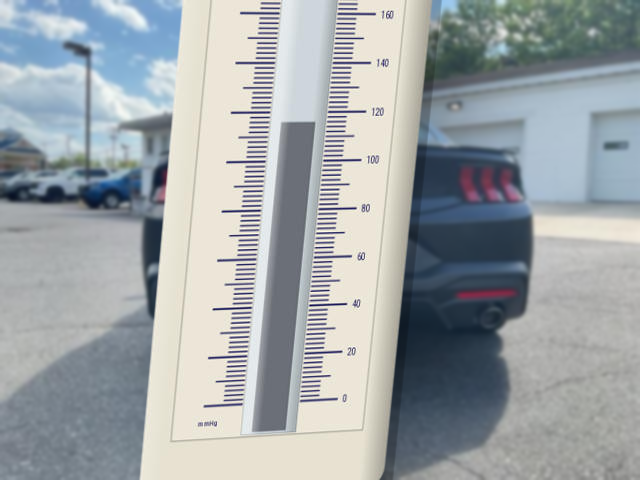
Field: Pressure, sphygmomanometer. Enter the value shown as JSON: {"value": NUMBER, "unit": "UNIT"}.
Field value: {"value": 116, "unit": "mmHg"}
